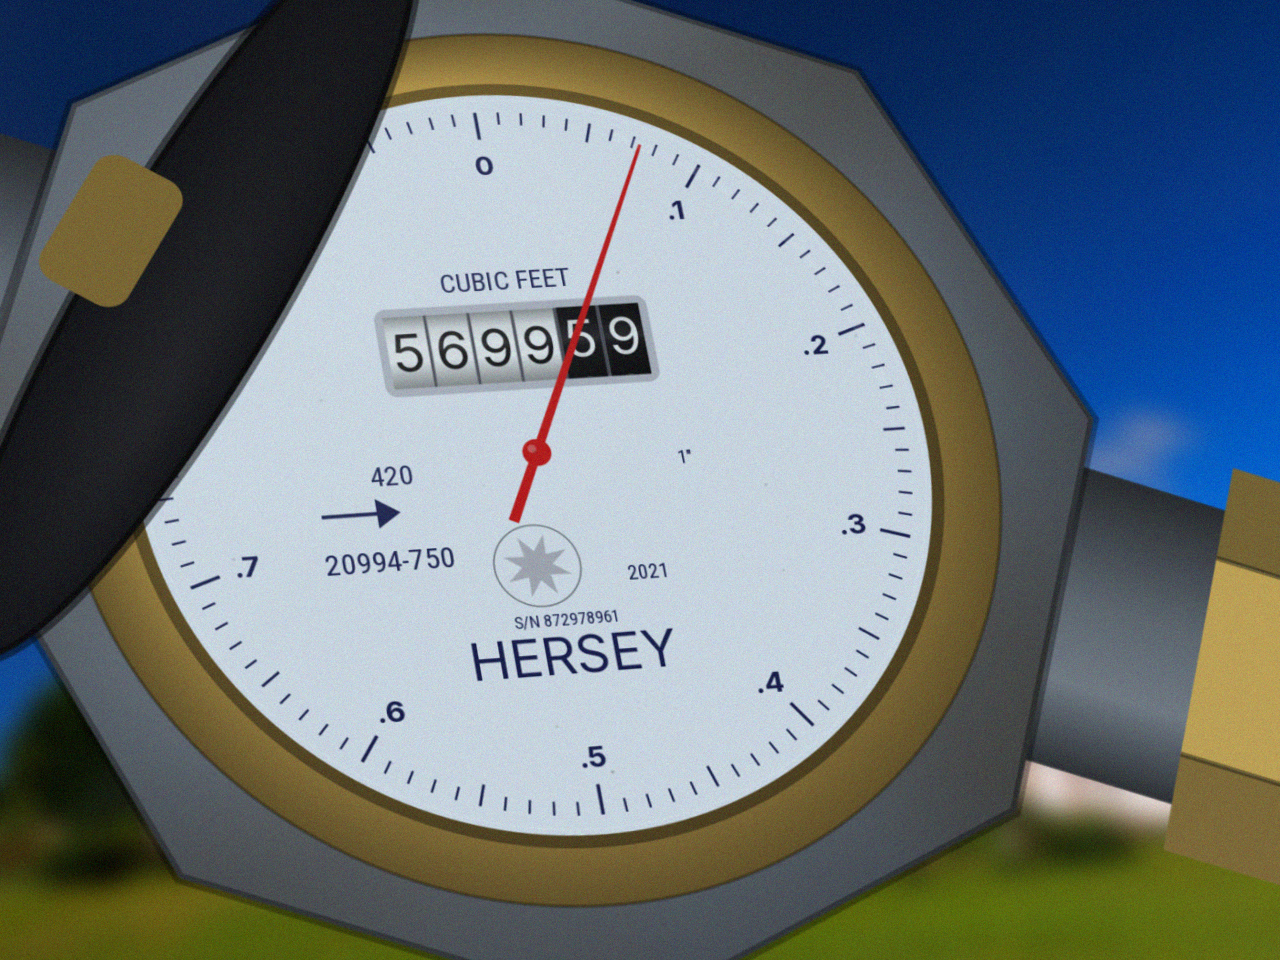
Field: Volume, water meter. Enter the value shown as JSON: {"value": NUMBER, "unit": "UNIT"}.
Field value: {"value": 569959.07, "unit": "ft³"}
